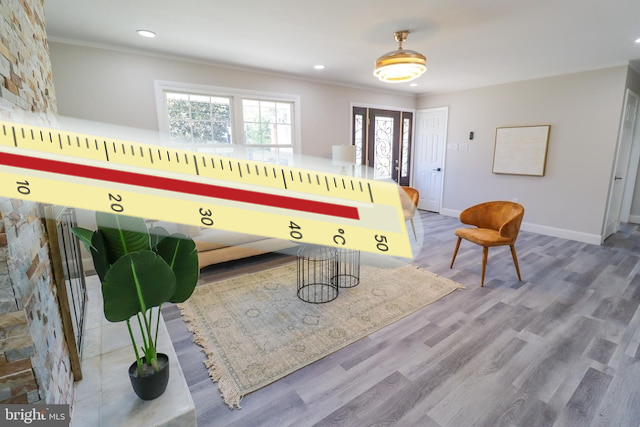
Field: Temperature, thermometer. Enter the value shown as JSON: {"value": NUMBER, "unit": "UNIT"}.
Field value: {"value": 48, "unit": "°C"}
